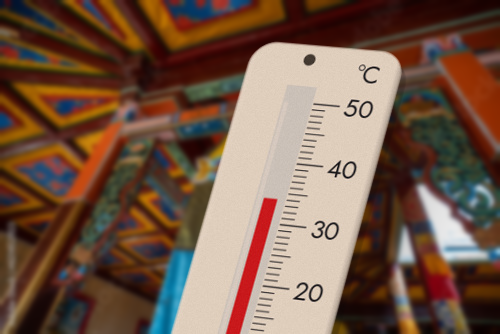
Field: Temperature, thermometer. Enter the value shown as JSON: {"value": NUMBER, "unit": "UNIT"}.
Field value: {"value": 34, "unit": "°C"}
